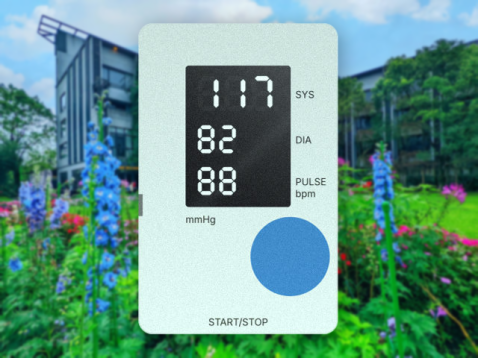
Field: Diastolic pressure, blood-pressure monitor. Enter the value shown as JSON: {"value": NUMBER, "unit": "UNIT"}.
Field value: {"value": 82, "unit": "mmHg"}
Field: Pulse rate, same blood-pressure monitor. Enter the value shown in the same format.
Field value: {"value": 88, "unit": "bpm"}
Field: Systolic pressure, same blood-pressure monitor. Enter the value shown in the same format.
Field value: {"value": 117, "unit": "mmHg"}
